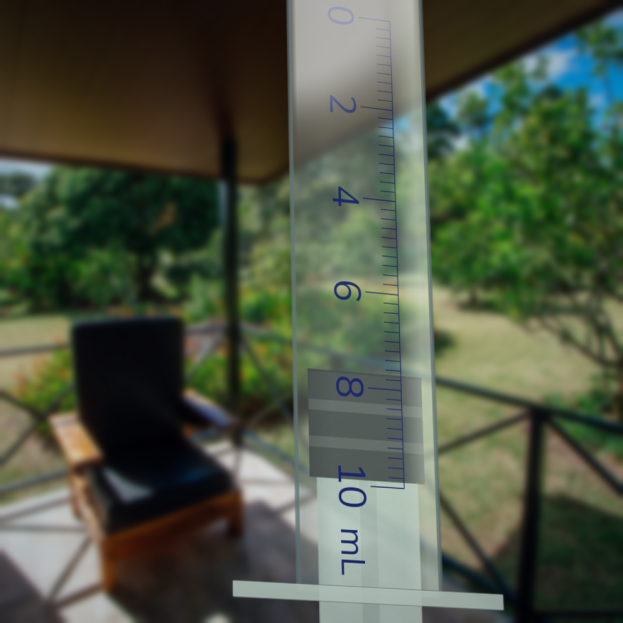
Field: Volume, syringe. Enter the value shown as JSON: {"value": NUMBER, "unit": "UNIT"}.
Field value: {"value": 7.7, "unit": "mL"}
